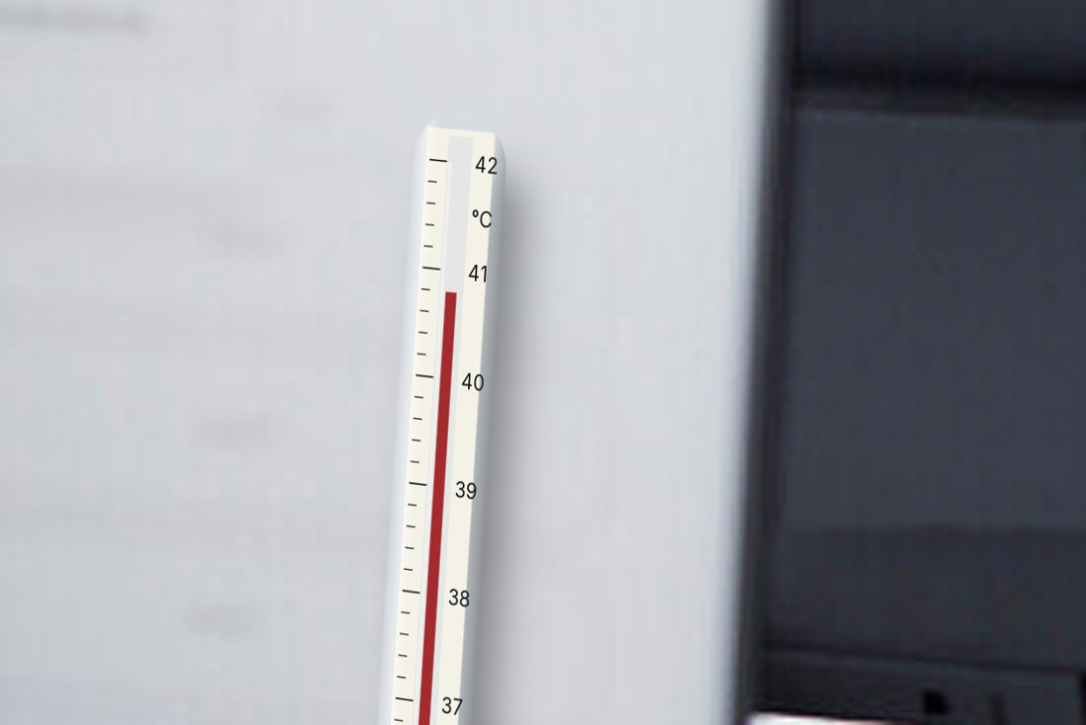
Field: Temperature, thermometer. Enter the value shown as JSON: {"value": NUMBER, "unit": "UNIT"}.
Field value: {"value": 40.8, "unit": "°C"}
